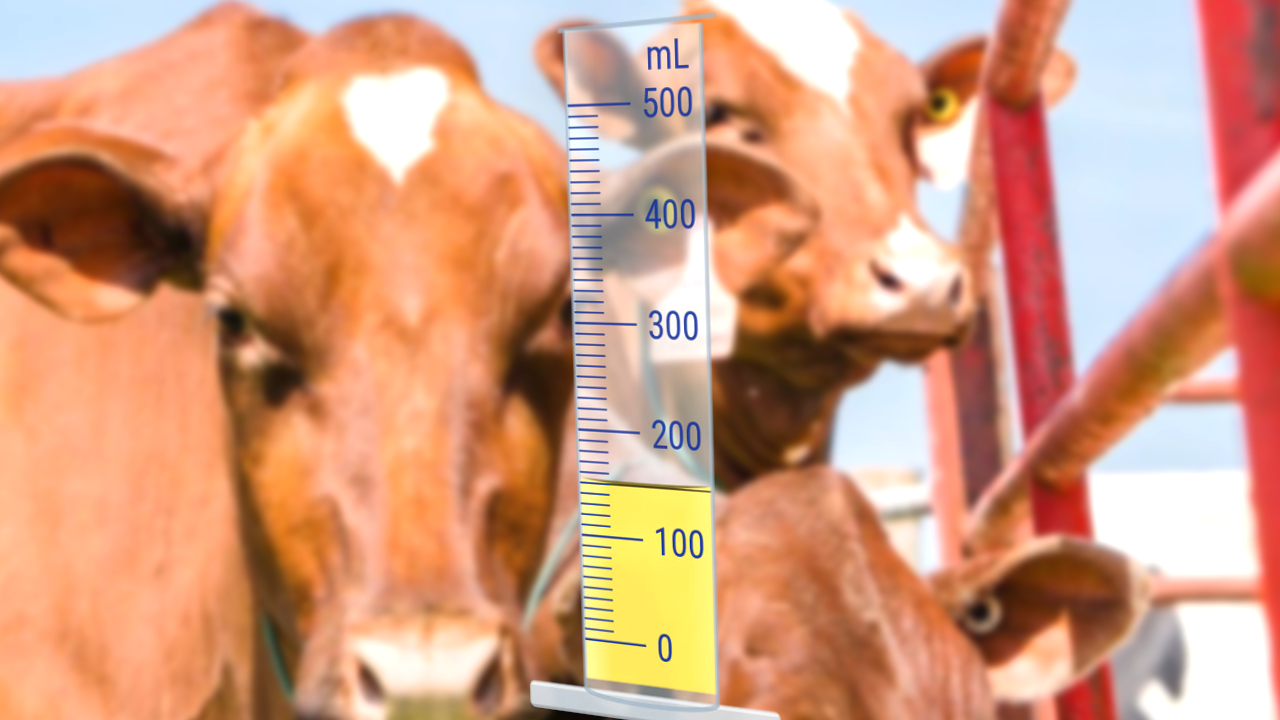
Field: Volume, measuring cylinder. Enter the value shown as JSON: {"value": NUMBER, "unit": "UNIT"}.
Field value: {"value": 150, "unit": "mL"}
